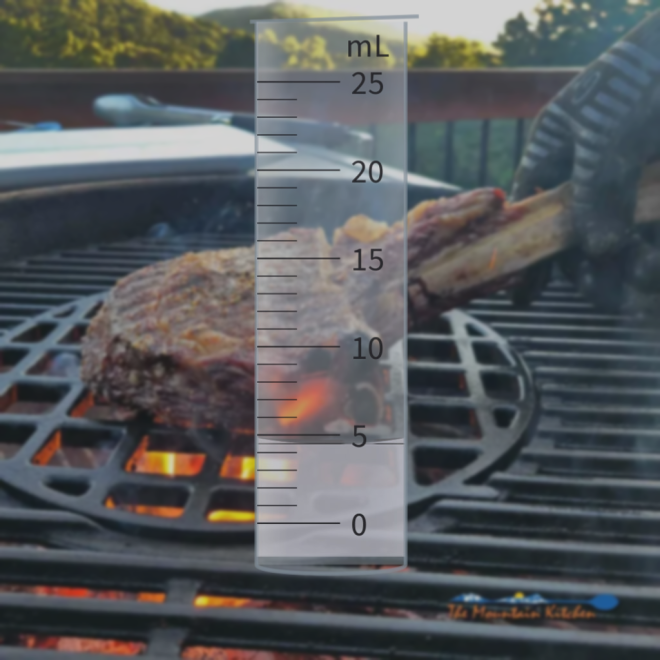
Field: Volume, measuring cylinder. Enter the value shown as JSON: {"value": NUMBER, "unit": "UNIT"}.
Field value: {"value": 4.5, "unit": "mL"}
